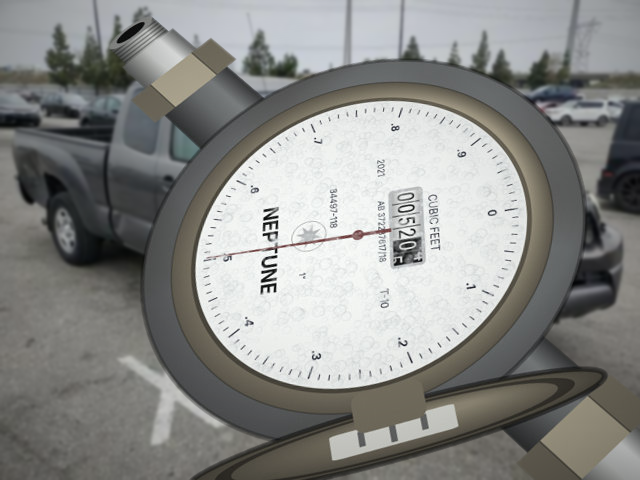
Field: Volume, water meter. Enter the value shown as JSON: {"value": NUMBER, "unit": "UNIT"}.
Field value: {"value": 5204.50, "unit": "ft³"}
